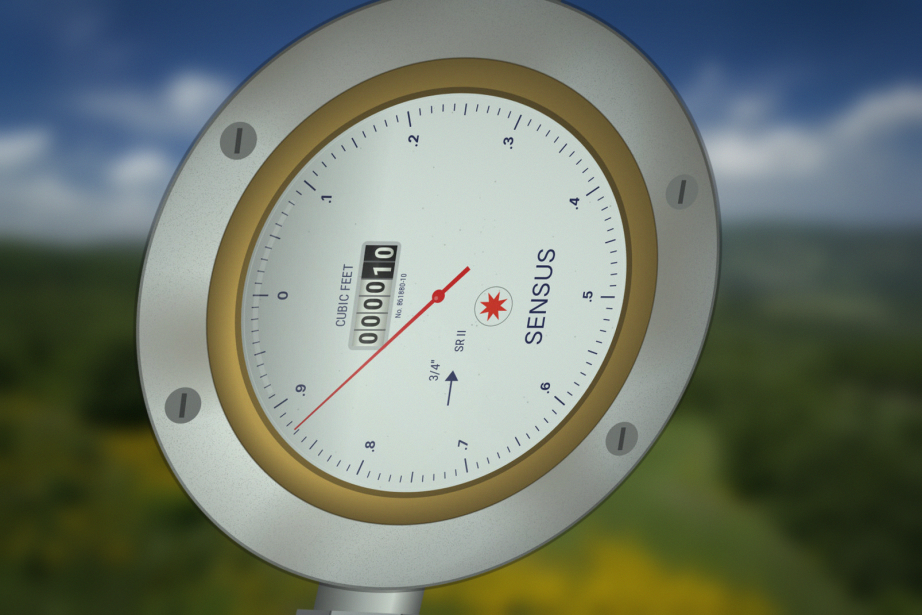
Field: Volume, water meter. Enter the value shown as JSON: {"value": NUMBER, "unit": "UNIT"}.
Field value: {"value": 9.87, "unit": "ft³"}
